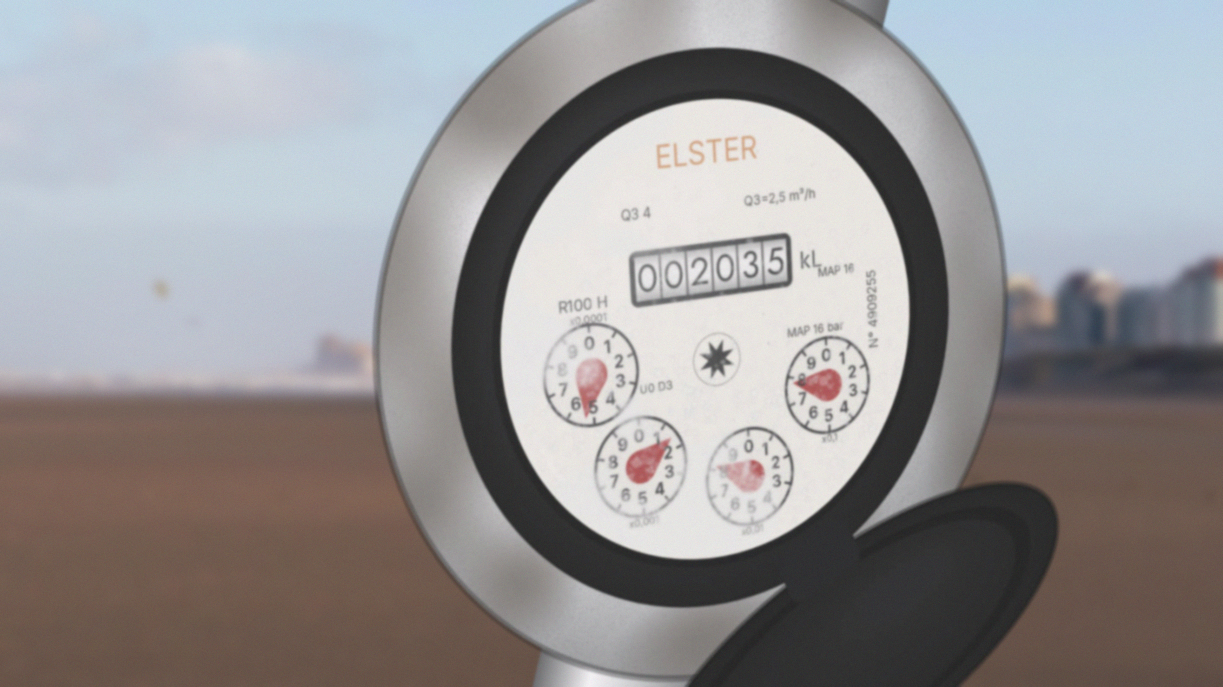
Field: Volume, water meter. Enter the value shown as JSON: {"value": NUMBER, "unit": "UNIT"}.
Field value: {"value": 2035.7815, "unit": "kL"}
